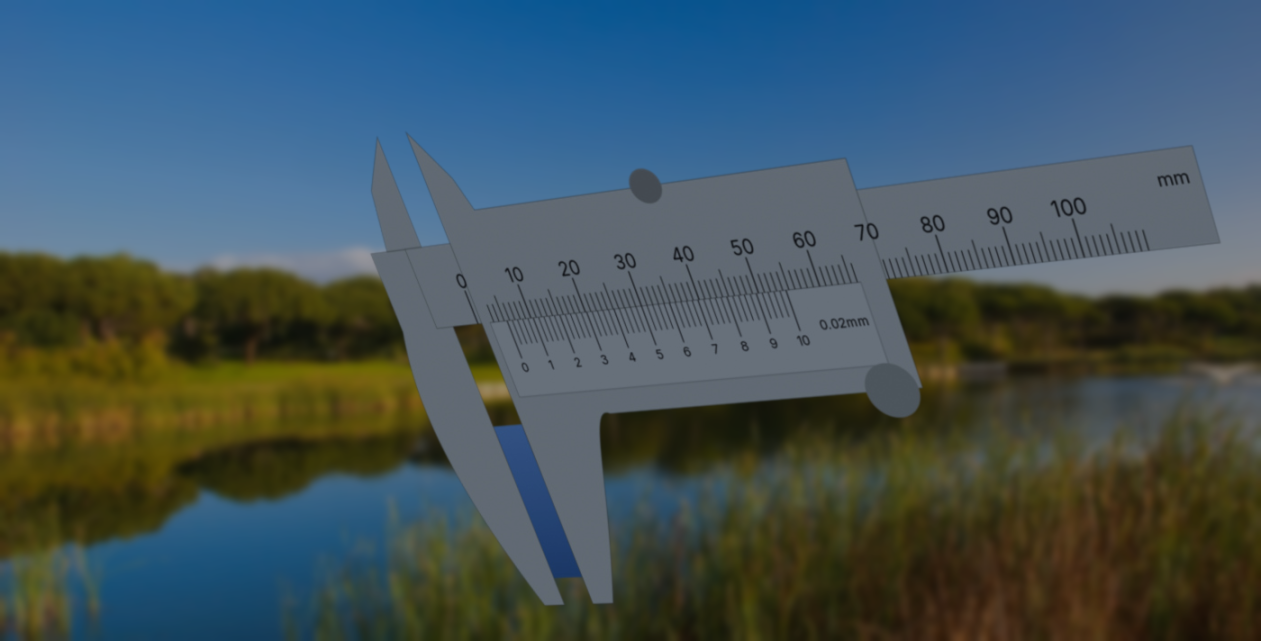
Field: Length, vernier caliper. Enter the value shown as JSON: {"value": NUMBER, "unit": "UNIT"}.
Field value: {"value": 5.5, "unit": "mm"}
